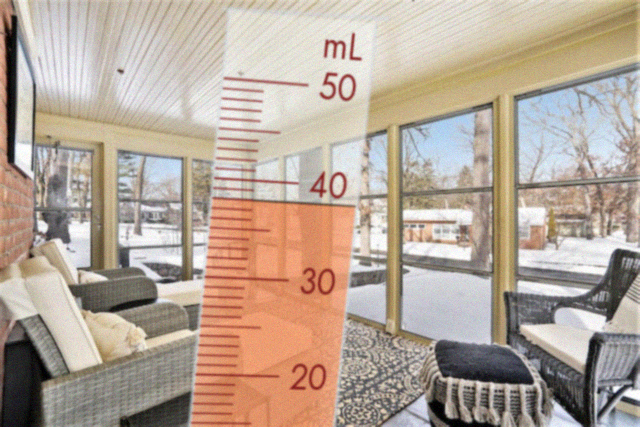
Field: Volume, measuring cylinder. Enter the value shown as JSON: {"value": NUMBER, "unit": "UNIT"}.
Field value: {"value": 38, "unit": "mL"}
